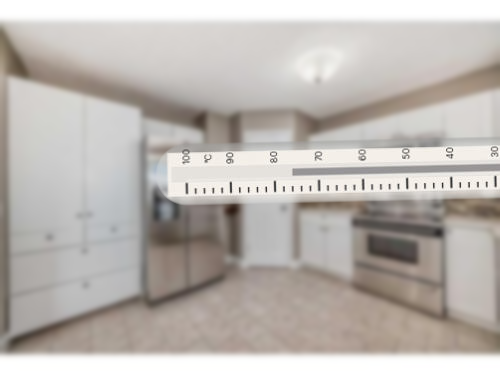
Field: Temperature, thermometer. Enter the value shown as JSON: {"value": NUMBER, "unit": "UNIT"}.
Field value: {"value": 76, "unit": "°C"}
